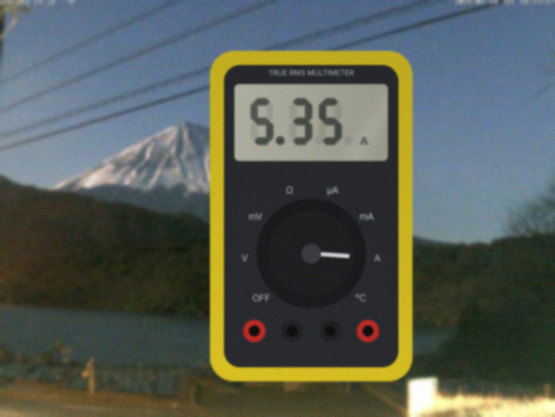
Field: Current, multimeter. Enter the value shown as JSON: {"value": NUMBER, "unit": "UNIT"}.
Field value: {"value": 5.35, "unit": "A"}
